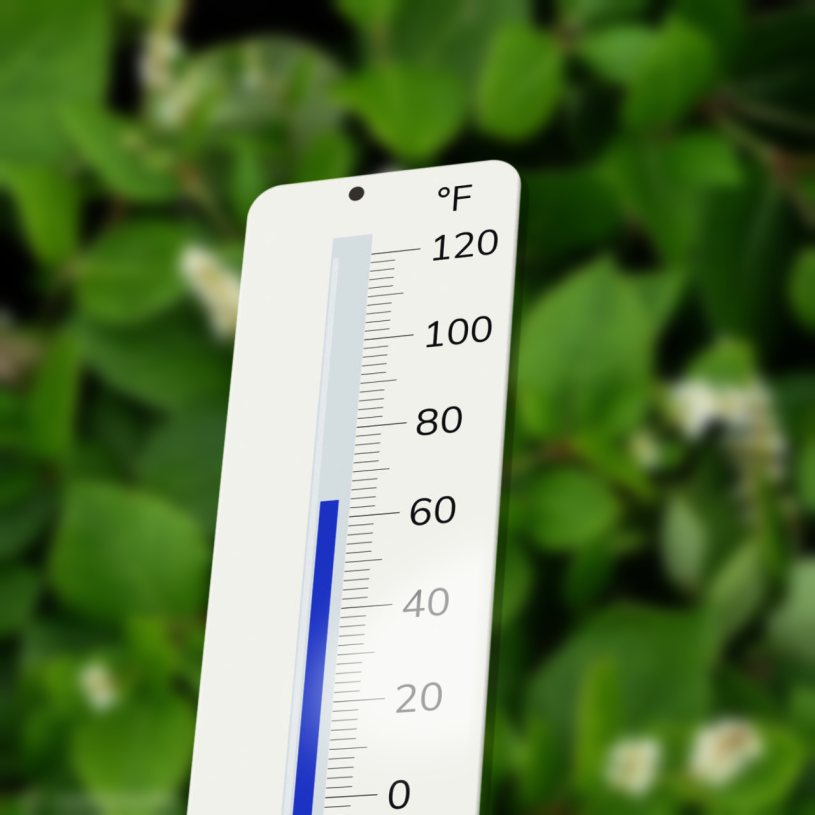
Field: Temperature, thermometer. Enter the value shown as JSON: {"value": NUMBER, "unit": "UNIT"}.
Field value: {"value": 64, "unit": "°F"}
